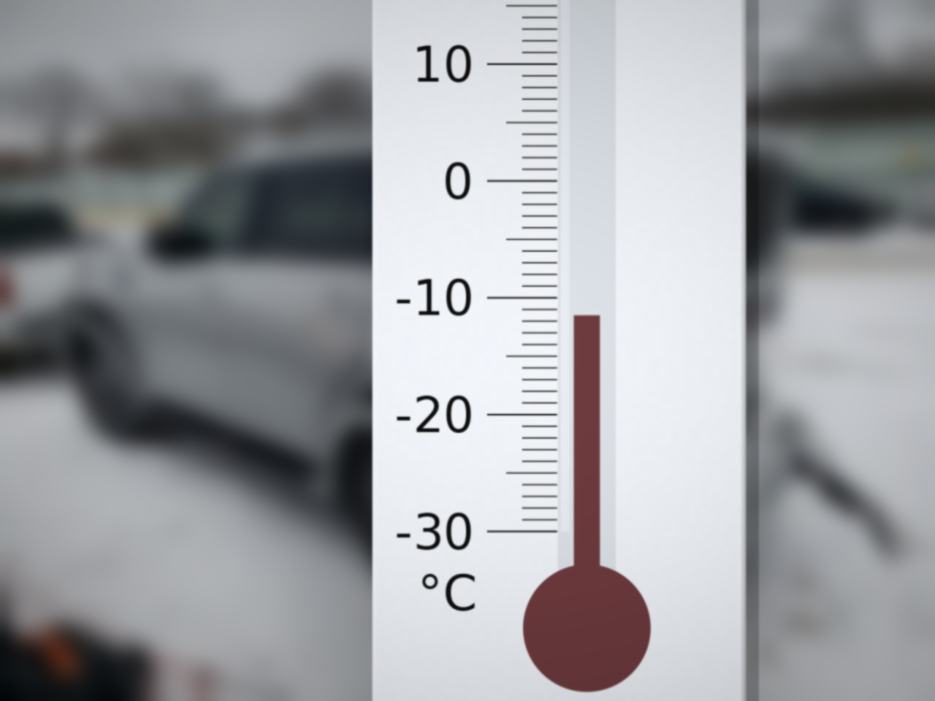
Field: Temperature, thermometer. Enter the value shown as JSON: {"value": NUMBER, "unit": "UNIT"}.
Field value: {"value": -11.5, "unit": "°C"}
